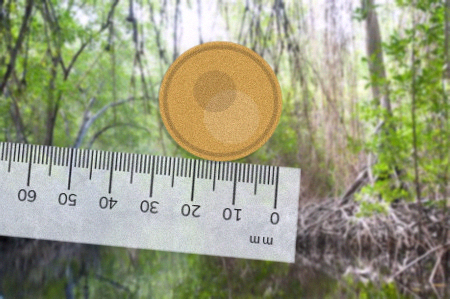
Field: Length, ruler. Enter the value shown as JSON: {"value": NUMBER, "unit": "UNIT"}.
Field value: {"value": 30, "unit": "mm"}
